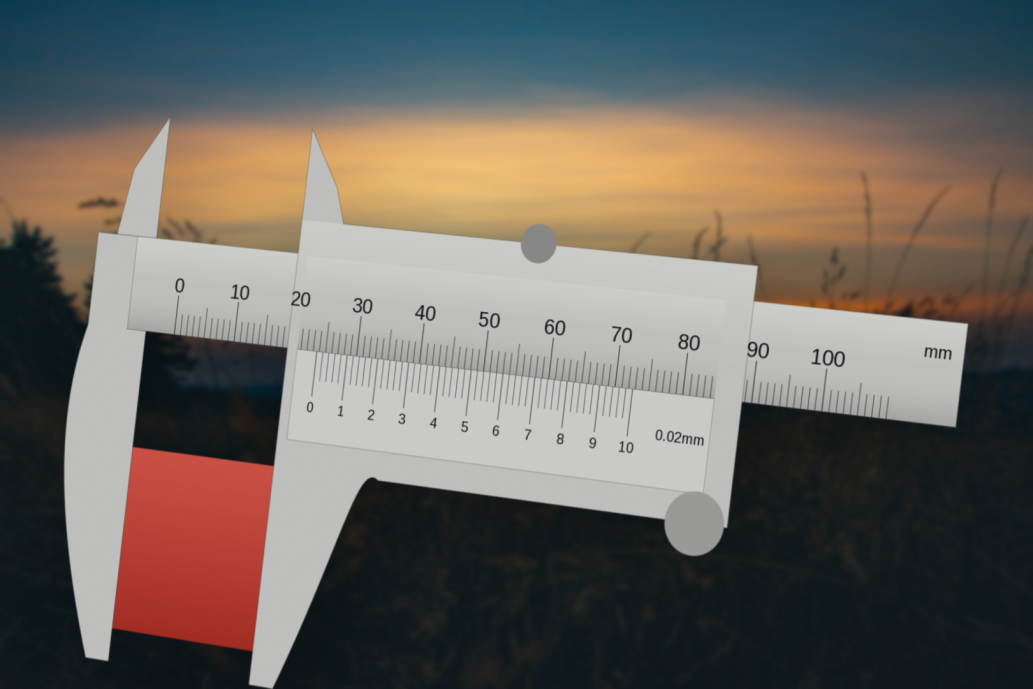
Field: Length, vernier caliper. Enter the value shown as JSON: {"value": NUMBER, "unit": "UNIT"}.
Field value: {"value": 23.6, "unit": "mm"}
